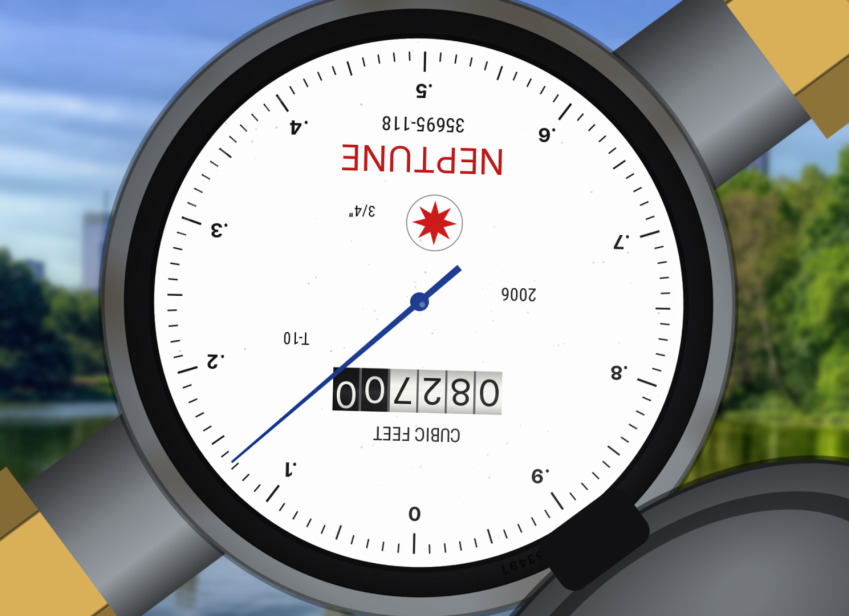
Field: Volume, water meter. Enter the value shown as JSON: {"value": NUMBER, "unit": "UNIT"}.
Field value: {"value": 82700.13, "unit": "ft³"}
